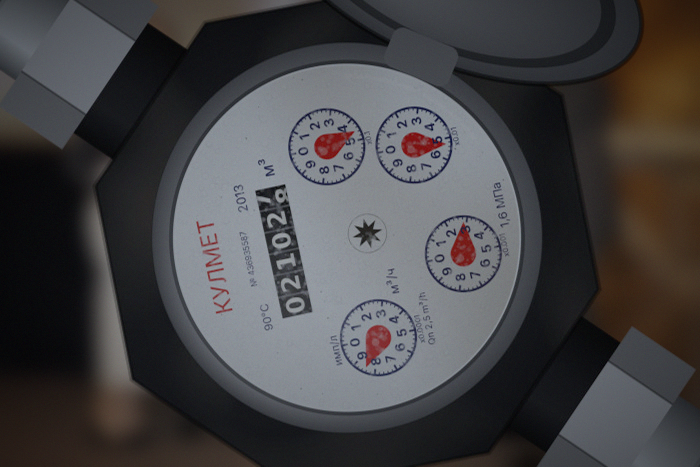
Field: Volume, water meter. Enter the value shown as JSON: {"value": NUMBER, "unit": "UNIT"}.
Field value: {"value": 21027.4528, "unit": "m³"}
